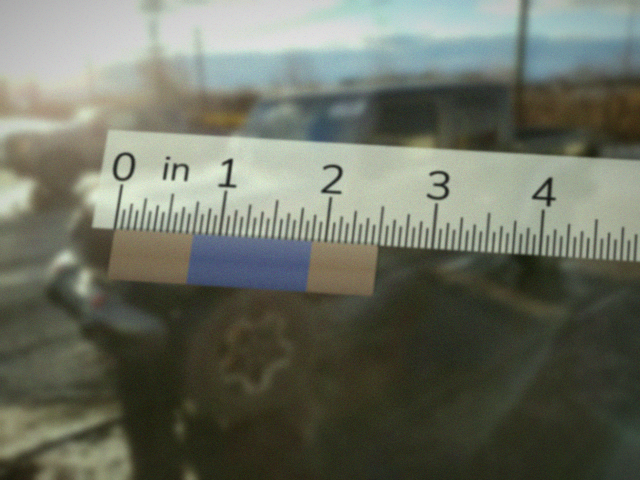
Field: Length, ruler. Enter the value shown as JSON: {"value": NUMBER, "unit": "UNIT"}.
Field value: {"value": 2.5, "unit": "in"}
